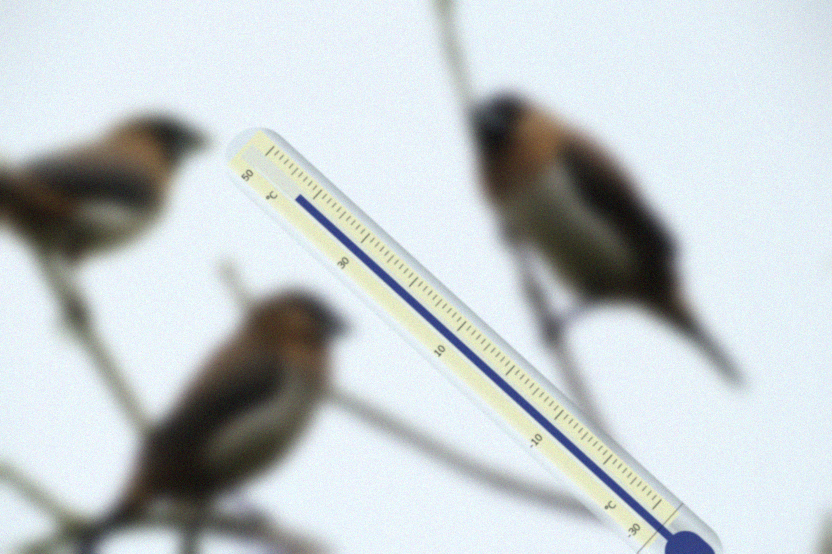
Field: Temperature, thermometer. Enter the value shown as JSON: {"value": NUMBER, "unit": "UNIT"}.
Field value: {"value": 42, "unit": "°C"}
